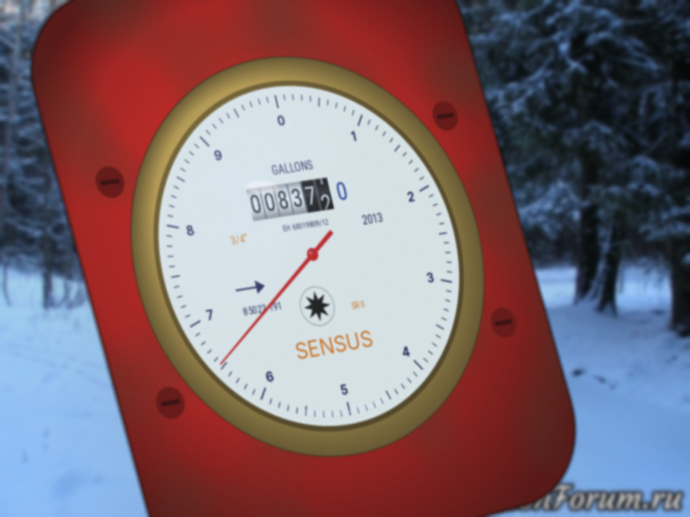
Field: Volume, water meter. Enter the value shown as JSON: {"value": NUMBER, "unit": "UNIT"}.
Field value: {"value": 83716.5, "unit": "gal"}
